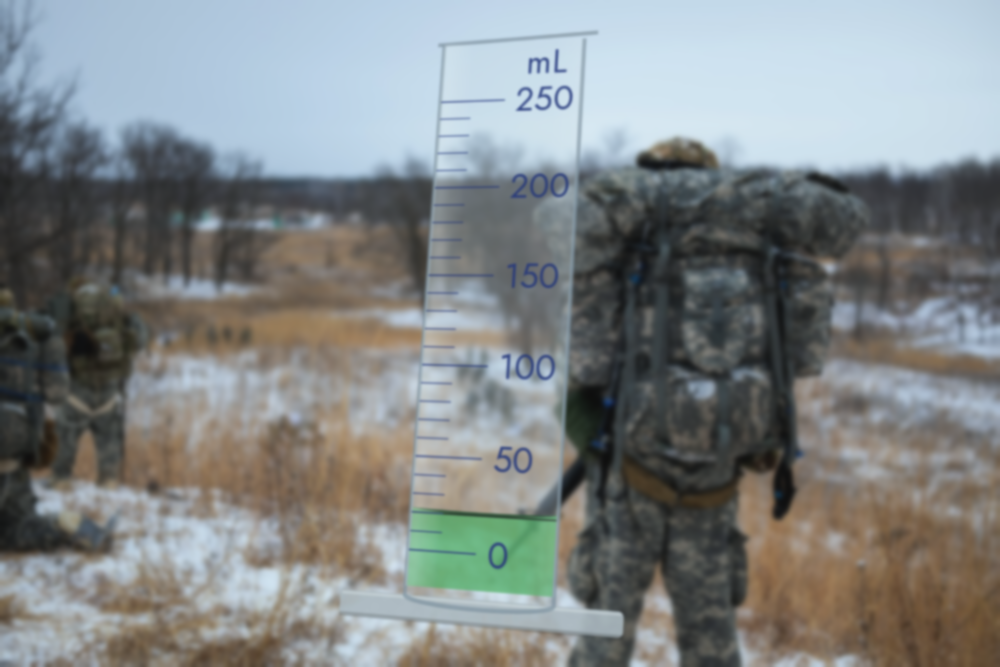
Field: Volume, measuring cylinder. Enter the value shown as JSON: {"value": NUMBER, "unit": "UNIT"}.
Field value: {"value": 20, "unit": "mL"}
